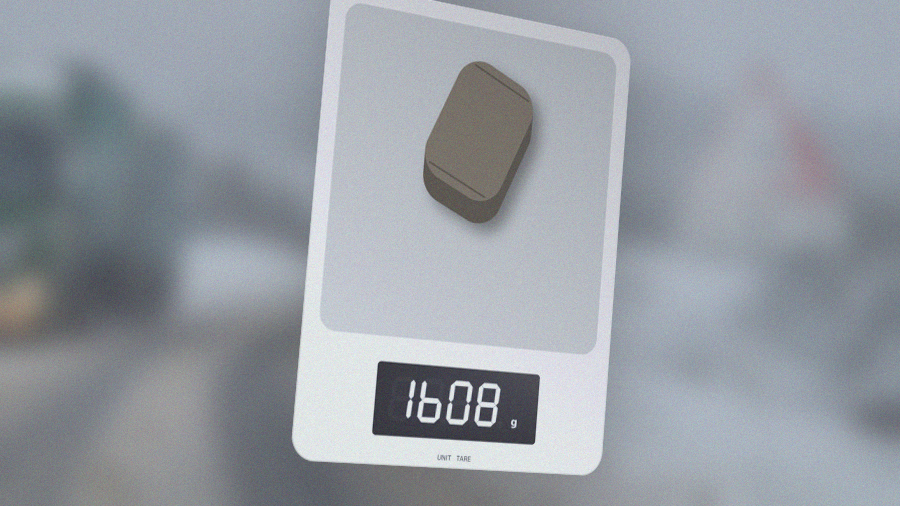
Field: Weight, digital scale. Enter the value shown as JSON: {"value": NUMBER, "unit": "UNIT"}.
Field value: {"value": 1608, "unit": "g"}
